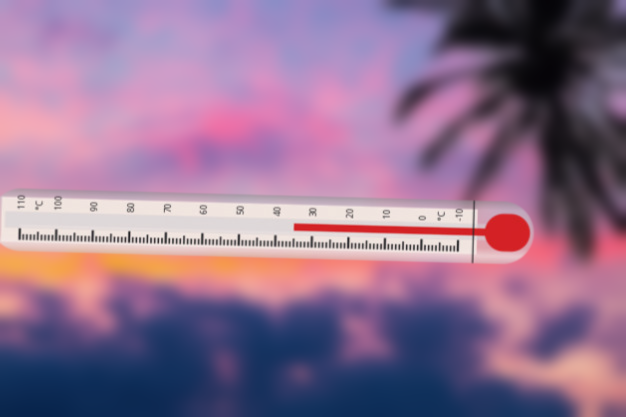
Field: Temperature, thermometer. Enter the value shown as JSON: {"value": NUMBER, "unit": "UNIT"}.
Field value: {"value": 35, "unit": "°C"}
